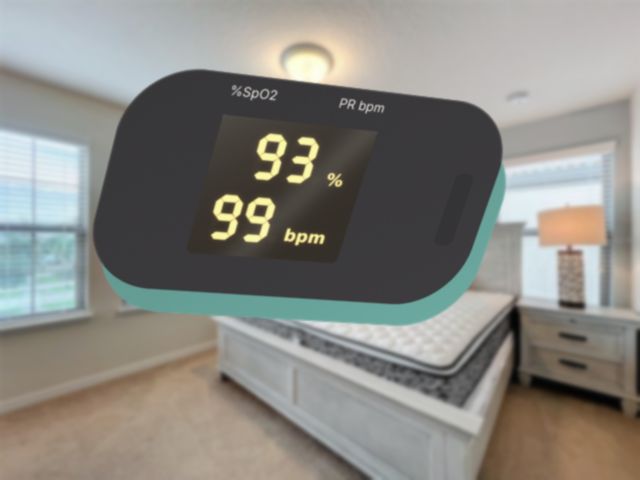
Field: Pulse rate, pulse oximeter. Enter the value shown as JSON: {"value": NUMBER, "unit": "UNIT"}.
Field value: {"value": 99, "unit": "bpm"}
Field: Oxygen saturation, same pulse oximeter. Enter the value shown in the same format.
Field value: {"value": 93, "unit": "%"}
